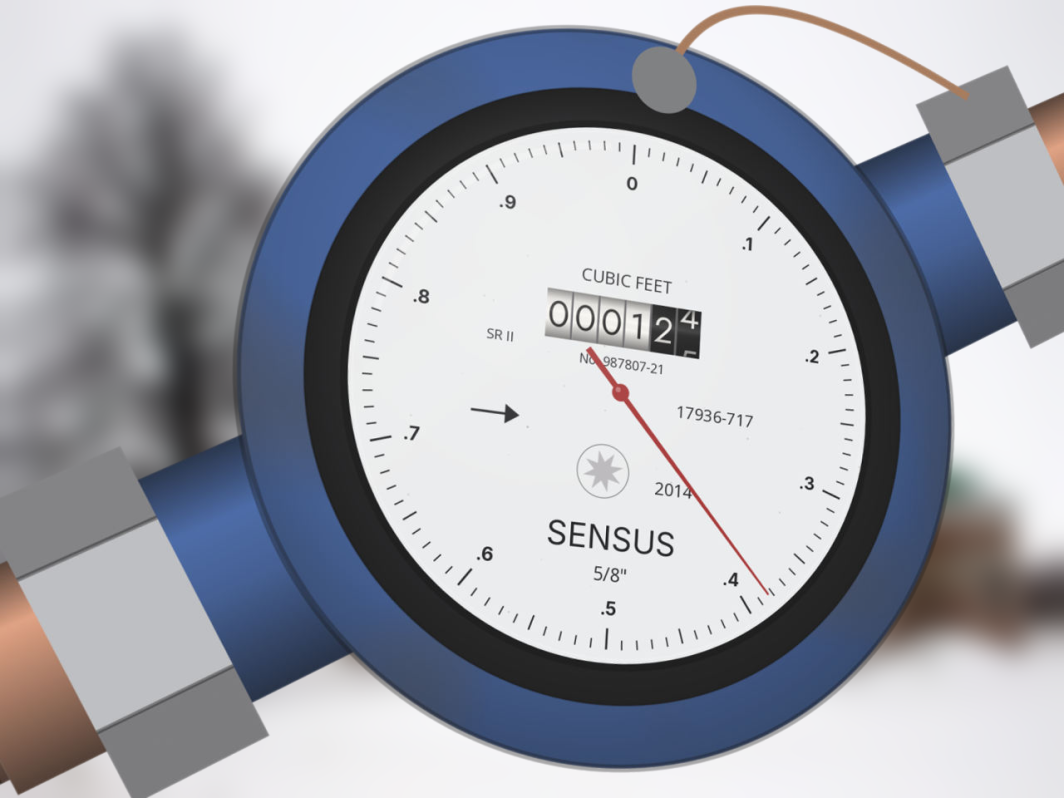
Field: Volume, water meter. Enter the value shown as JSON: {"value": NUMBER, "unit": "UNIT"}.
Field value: {"value": 124.38, "unit": "ft³"}
